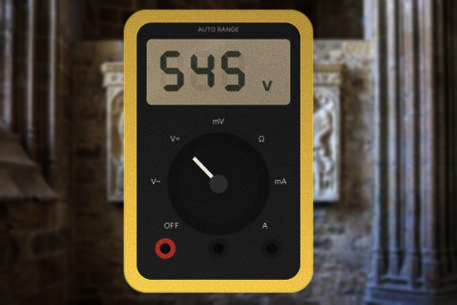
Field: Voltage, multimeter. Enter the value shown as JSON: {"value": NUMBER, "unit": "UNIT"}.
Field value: {"value": 545, "unit": "V"}
